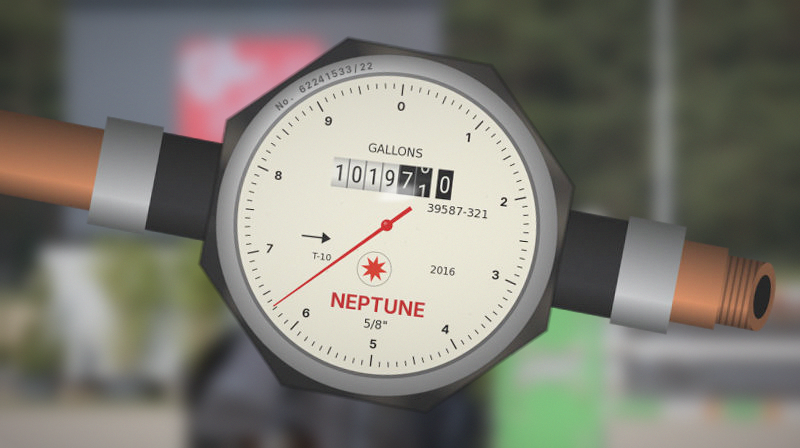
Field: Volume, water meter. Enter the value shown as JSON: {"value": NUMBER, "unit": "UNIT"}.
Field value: {"value": 1019706.3, "unit": "gal"}
